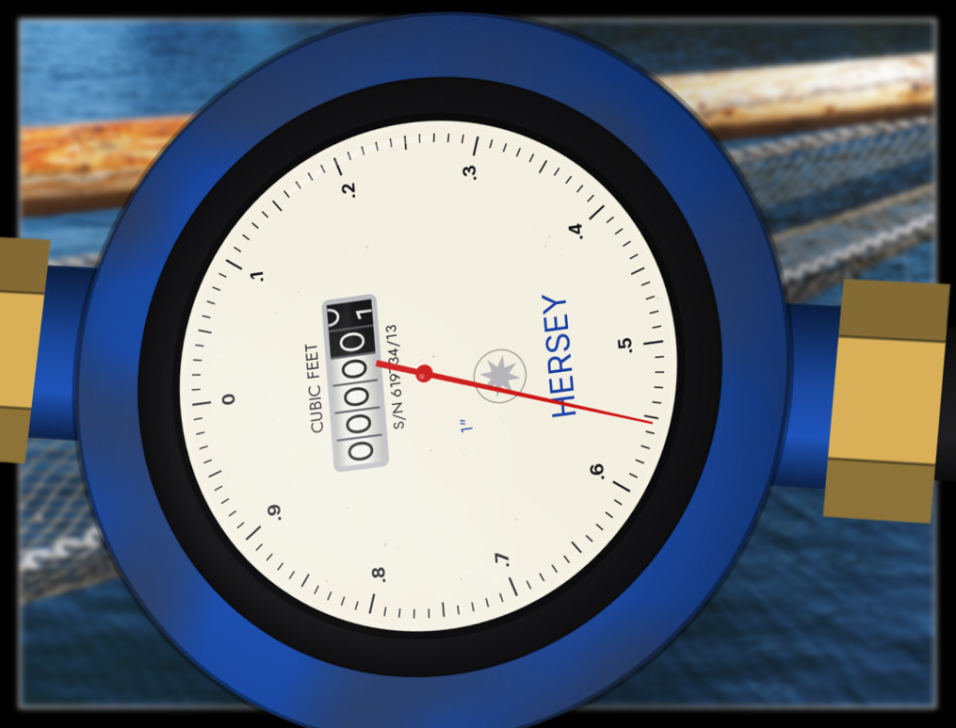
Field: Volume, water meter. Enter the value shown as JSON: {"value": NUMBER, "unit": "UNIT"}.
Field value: {"value": 0.55, "unit": "ft³"}
